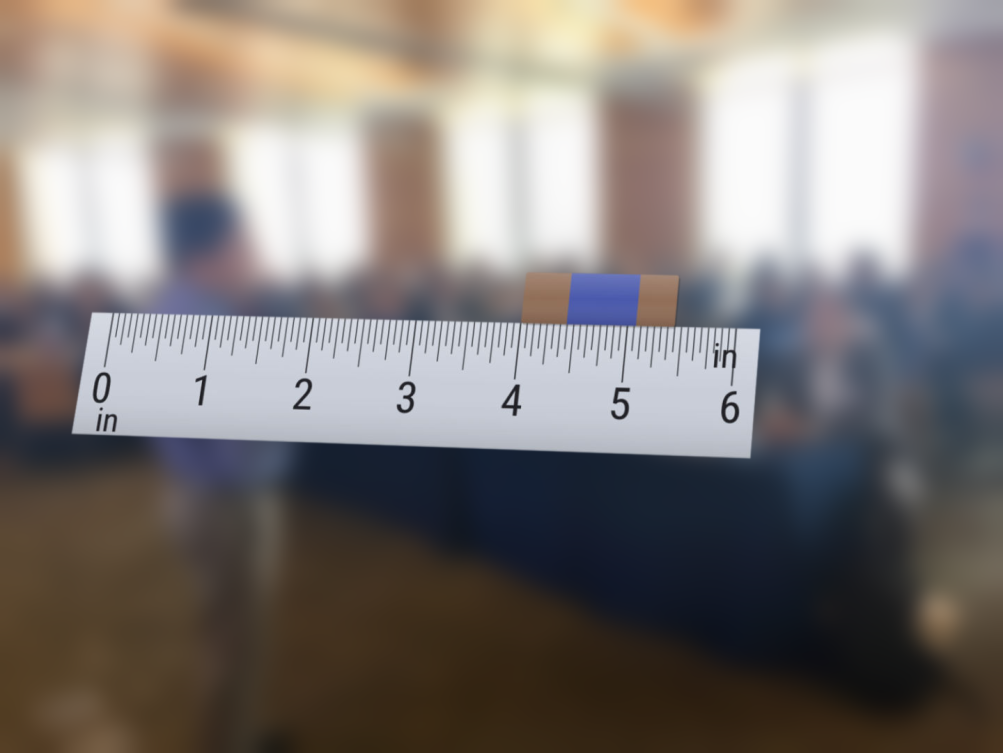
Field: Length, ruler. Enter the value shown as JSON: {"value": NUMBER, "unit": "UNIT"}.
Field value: {"value": 1.4375, "unit": "in"}
